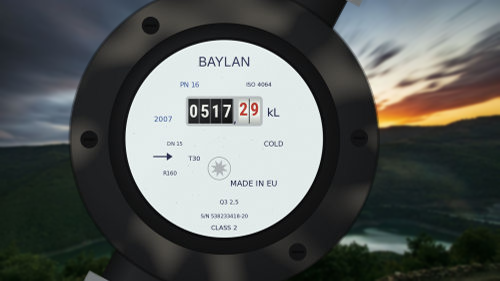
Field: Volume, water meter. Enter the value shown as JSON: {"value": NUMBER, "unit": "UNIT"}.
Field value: {"value": 517.29, "unit": "kL"}
